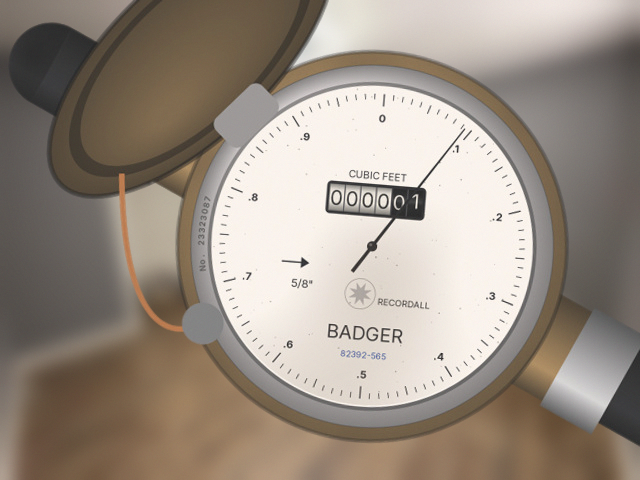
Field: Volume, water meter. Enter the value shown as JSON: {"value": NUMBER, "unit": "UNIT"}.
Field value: {"value": 1.09, "unit": "ft³"}
